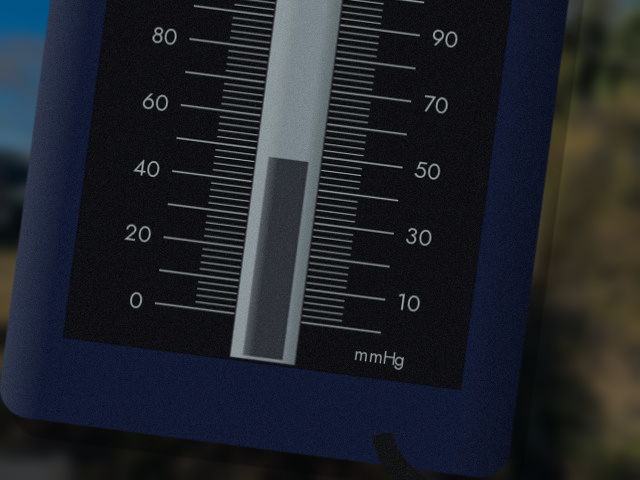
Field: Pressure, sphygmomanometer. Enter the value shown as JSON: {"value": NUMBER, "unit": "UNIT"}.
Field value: {"value": 48, "unit": "mmHg"}
